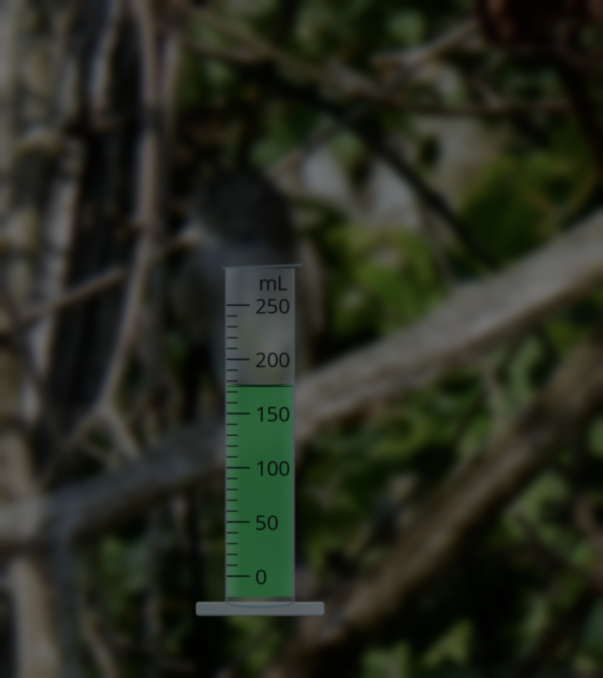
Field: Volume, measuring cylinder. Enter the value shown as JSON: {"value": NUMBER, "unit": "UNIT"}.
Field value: {"value": 175, "unit": "mL"}
